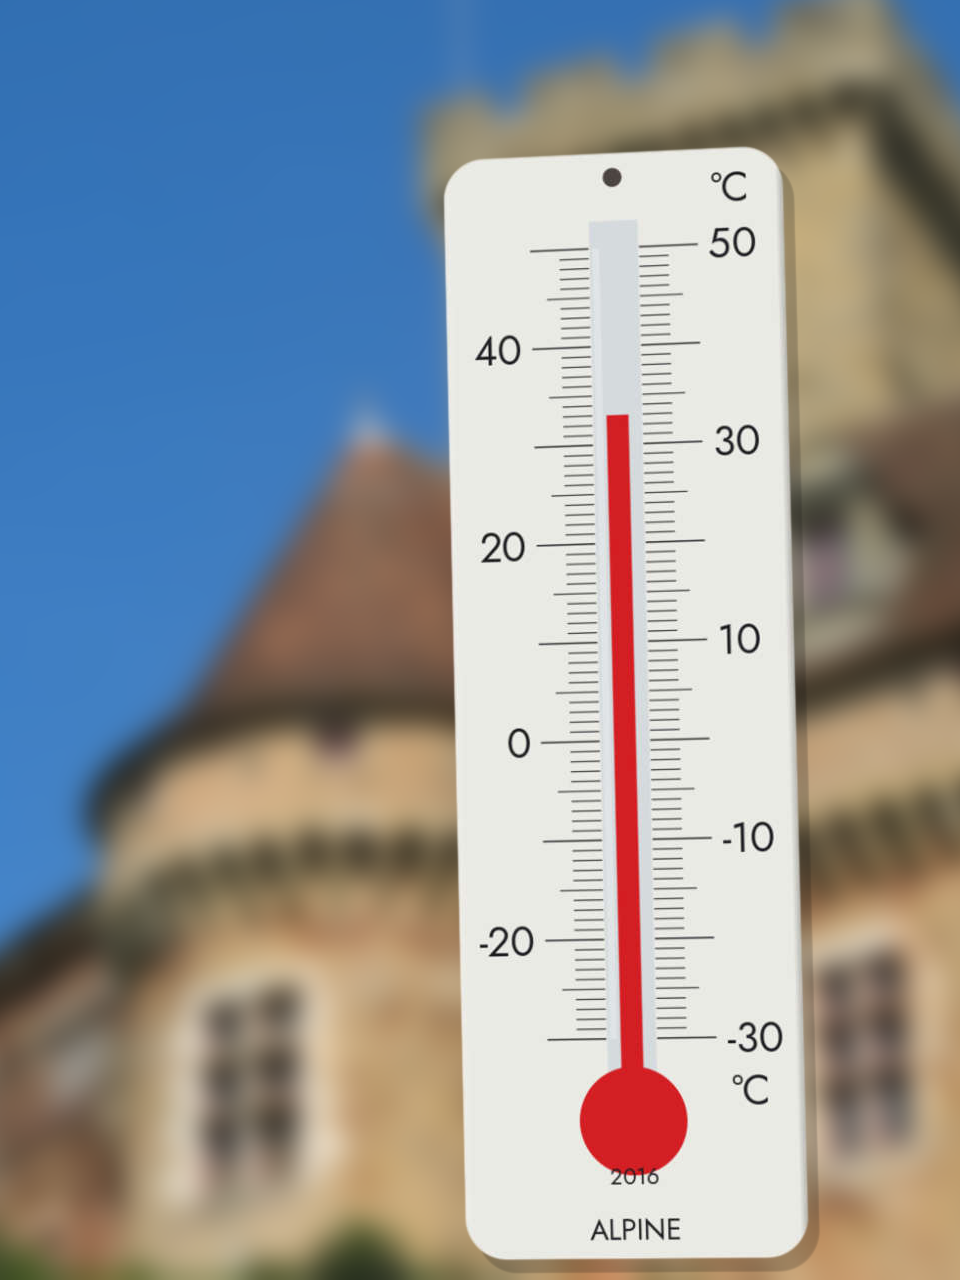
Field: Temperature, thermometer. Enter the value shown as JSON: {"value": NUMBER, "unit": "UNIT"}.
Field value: {"value": 33, "unit": "°C"}
